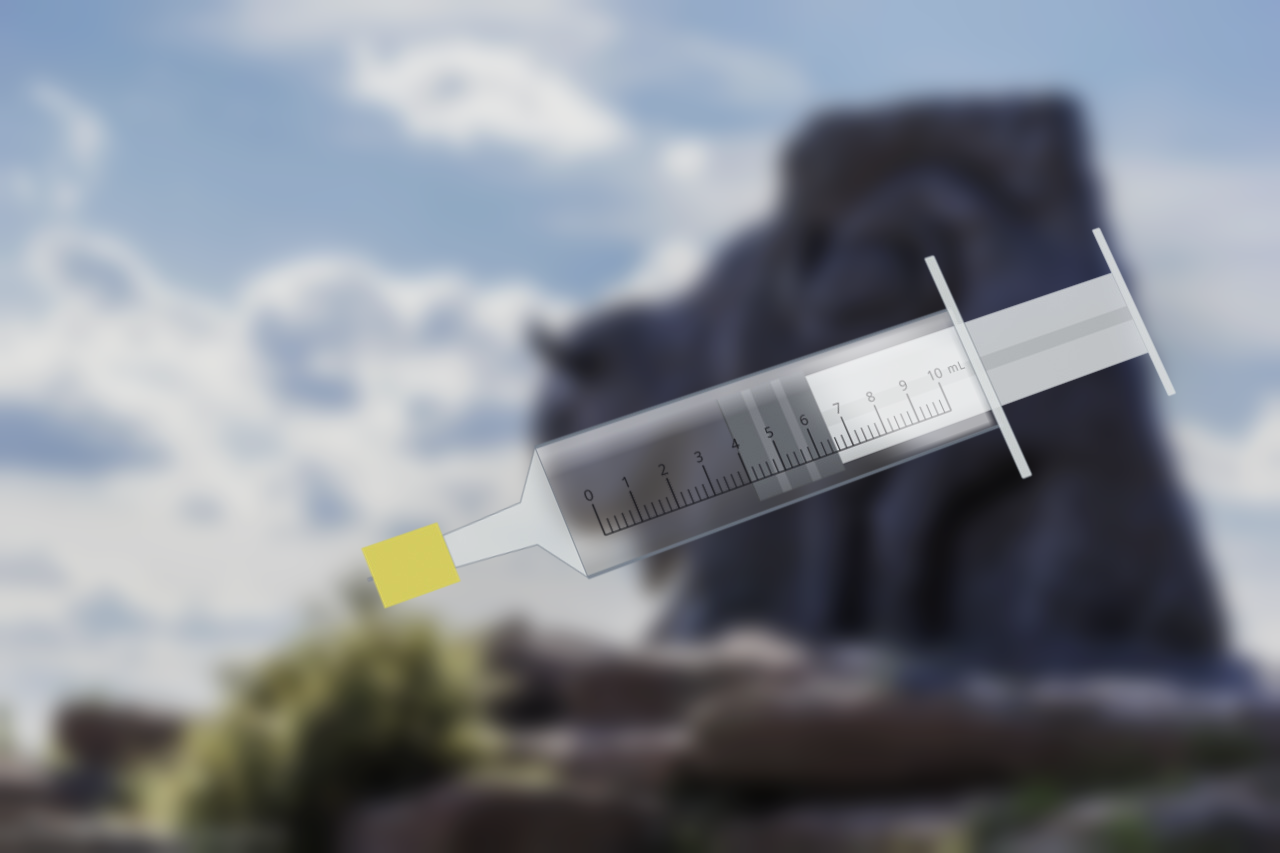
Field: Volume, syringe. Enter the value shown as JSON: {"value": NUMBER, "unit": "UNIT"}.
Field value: {"value": 4, "unit": "mL"}
